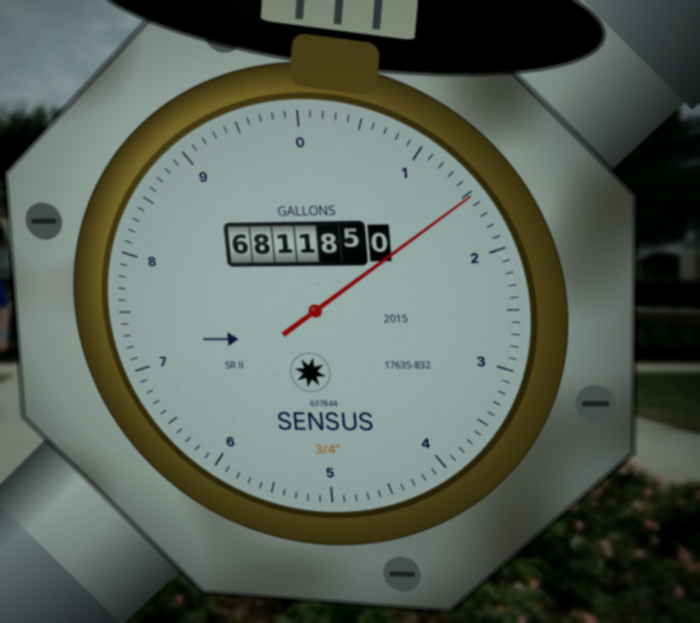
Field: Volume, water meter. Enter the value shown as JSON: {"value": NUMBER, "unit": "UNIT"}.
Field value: {"value": 6811851.5, "unit": "gal"}
